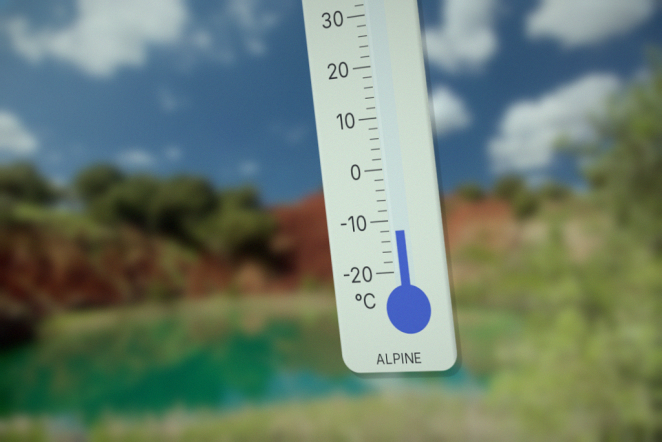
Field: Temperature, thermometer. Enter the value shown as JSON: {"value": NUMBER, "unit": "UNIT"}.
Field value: {"value": -12, "unit": "°C"}
